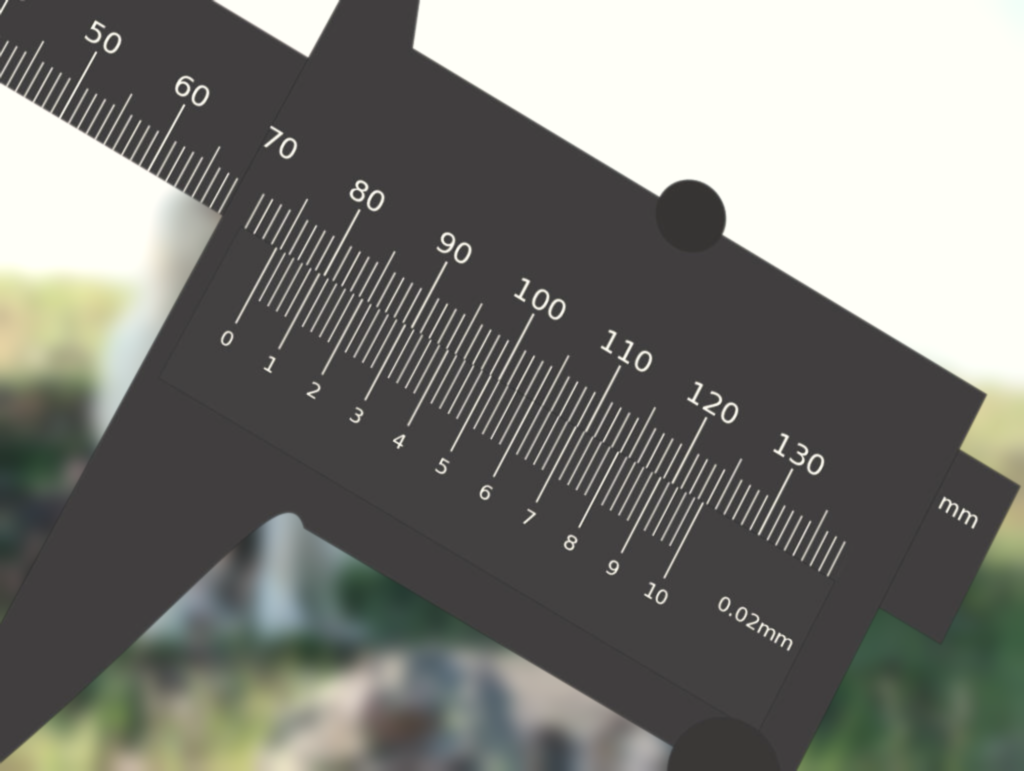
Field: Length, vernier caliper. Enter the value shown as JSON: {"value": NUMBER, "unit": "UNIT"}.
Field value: {"value": 74.6, "unit": "mm"}
